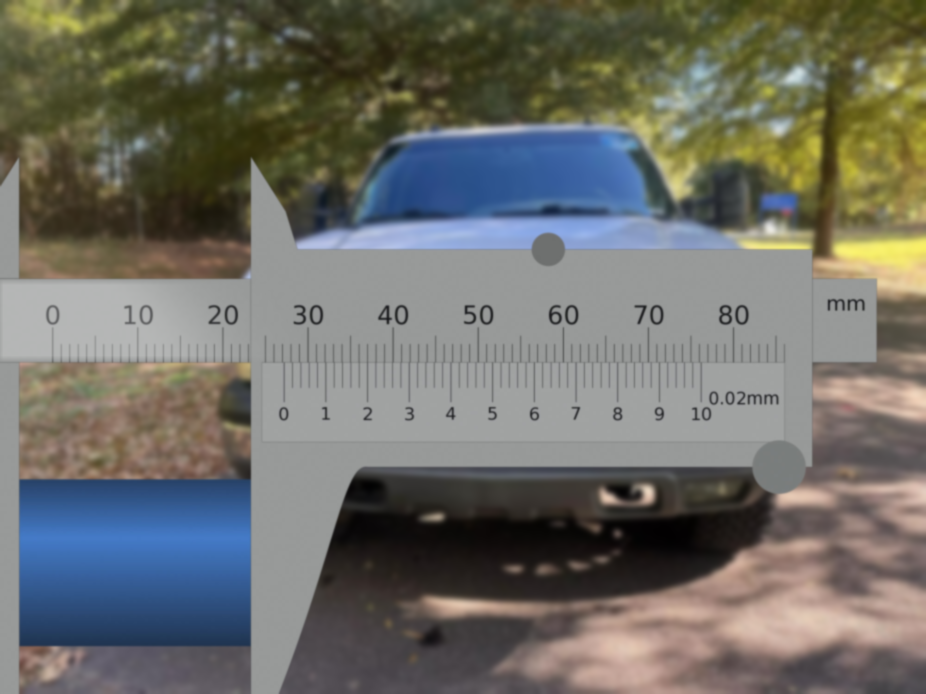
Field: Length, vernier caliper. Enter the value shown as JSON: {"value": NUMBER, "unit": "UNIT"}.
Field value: {"value": 27.2, "unit": "mm"}
